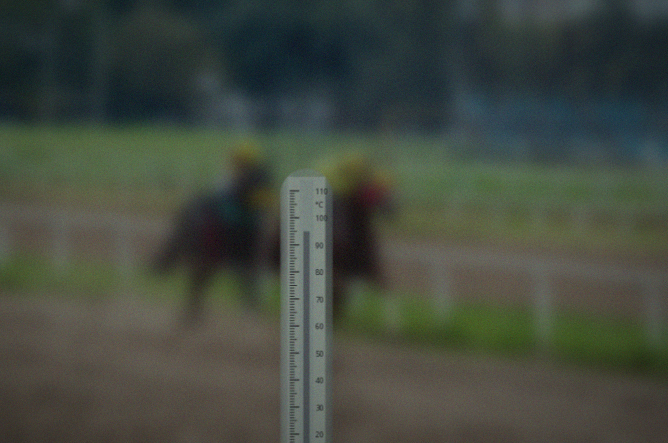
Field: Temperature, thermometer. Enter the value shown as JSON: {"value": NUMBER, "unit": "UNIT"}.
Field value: {"value": 95, "unit": "°C"}
